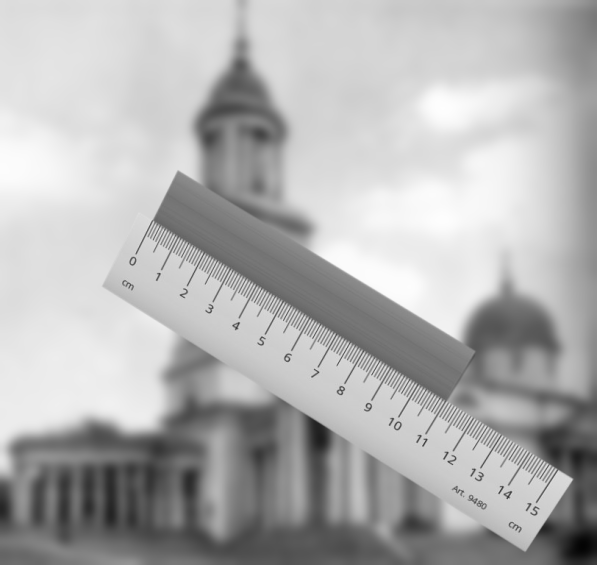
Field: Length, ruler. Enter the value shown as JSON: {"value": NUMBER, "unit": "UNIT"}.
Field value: {"value": 11, "unit": "cm"}
